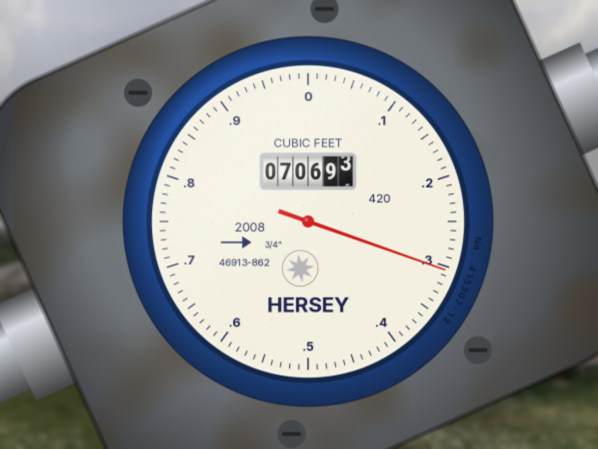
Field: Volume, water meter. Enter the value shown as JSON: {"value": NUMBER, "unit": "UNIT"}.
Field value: {"value": 70693.30, "unit": "ft³"}
